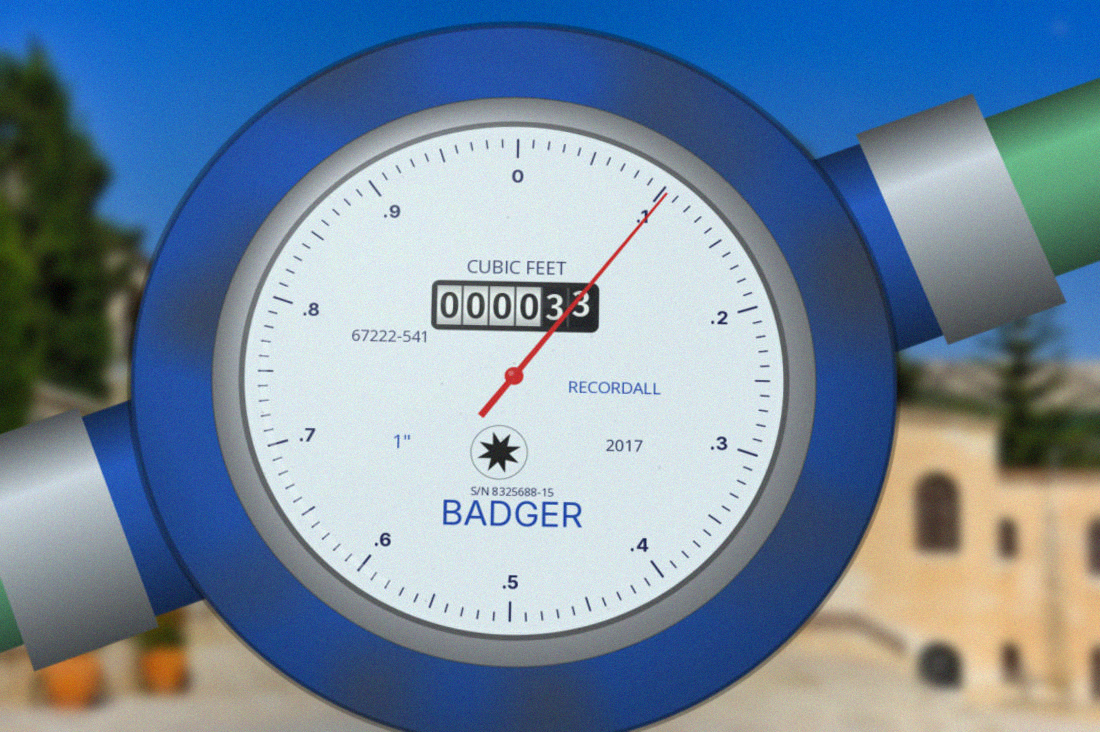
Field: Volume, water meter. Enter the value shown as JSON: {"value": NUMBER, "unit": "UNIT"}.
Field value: {"value": 33.10, "unit": "ft³"}
